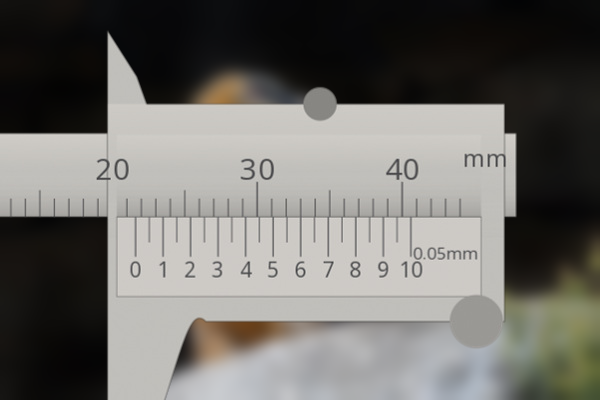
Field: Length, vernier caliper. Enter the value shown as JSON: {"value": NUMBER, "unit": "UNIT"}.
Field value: {"value": 21.6, "unit": "mm"}
